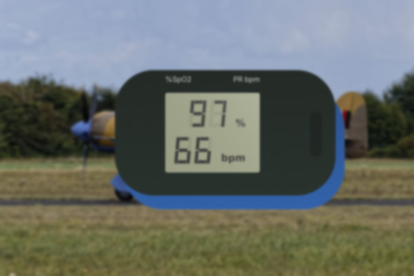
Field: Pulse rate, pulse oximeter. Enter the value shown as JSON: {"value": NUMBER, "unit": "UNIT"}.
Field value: {"value": 66, "unit": "bpm"}
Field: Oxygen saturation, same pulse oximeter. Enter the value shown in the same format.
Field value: {"value": 97, "unit": "%"}
